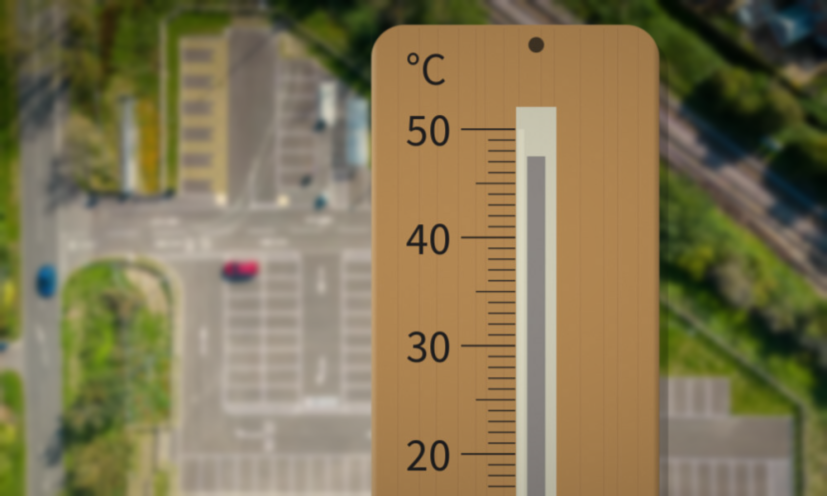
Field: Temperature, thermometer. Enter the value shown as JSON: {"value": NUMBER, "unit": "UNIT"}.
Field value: {"value": 47.5, "unit": "°C"}
